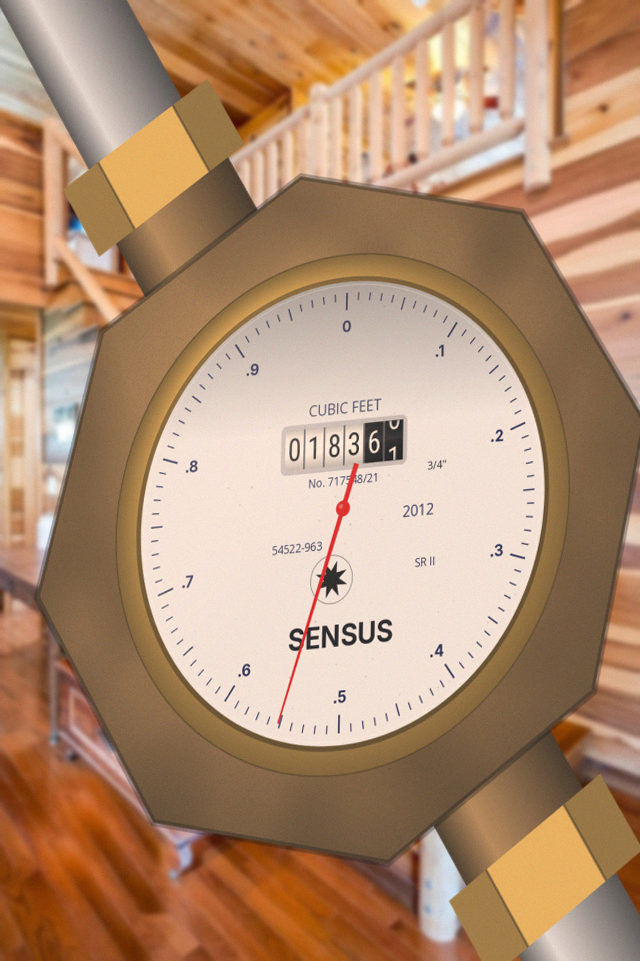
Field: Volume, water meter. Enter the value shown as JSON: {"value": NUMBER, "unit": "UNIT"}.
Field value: {"value": 18360.55, "unit": "ft³"}
